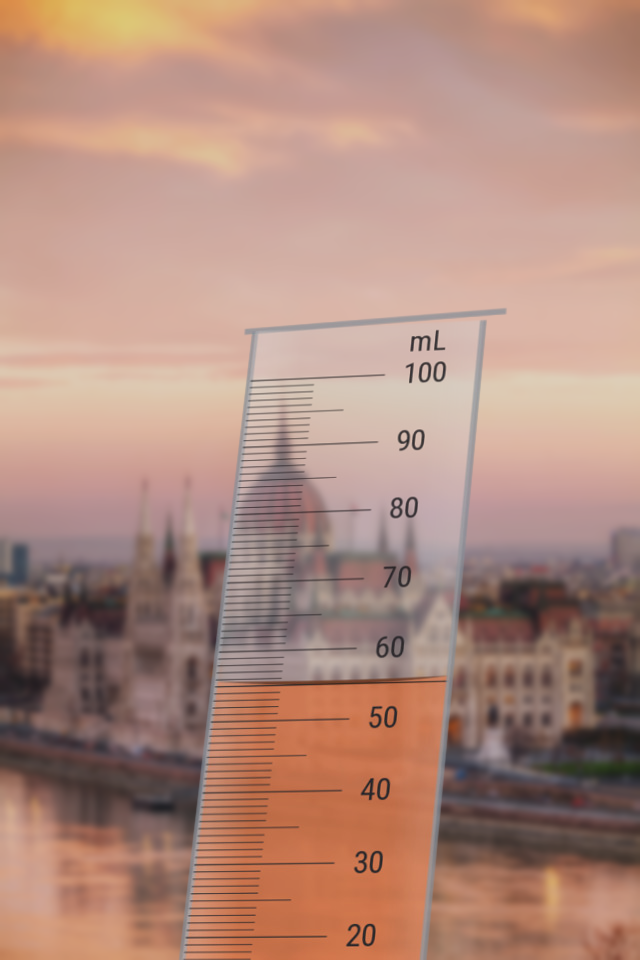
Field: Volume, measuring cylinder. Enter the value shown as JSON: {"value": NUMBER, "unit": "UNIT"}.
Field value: {"value": 55, "unit": "mL"}
